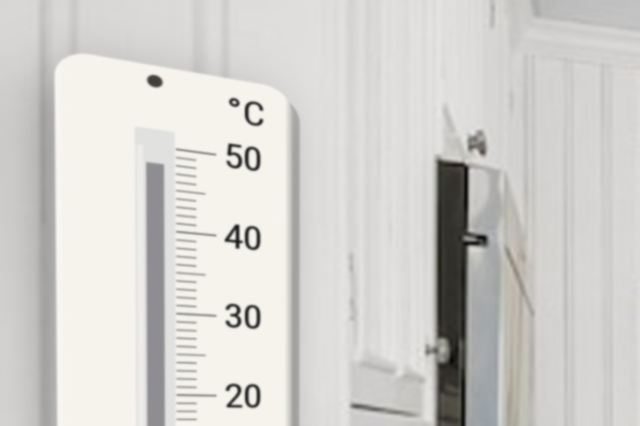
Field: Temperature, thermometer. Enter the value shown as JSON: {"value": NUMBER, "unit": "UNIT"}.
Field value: {"value": 48, "unit": "°C"}
